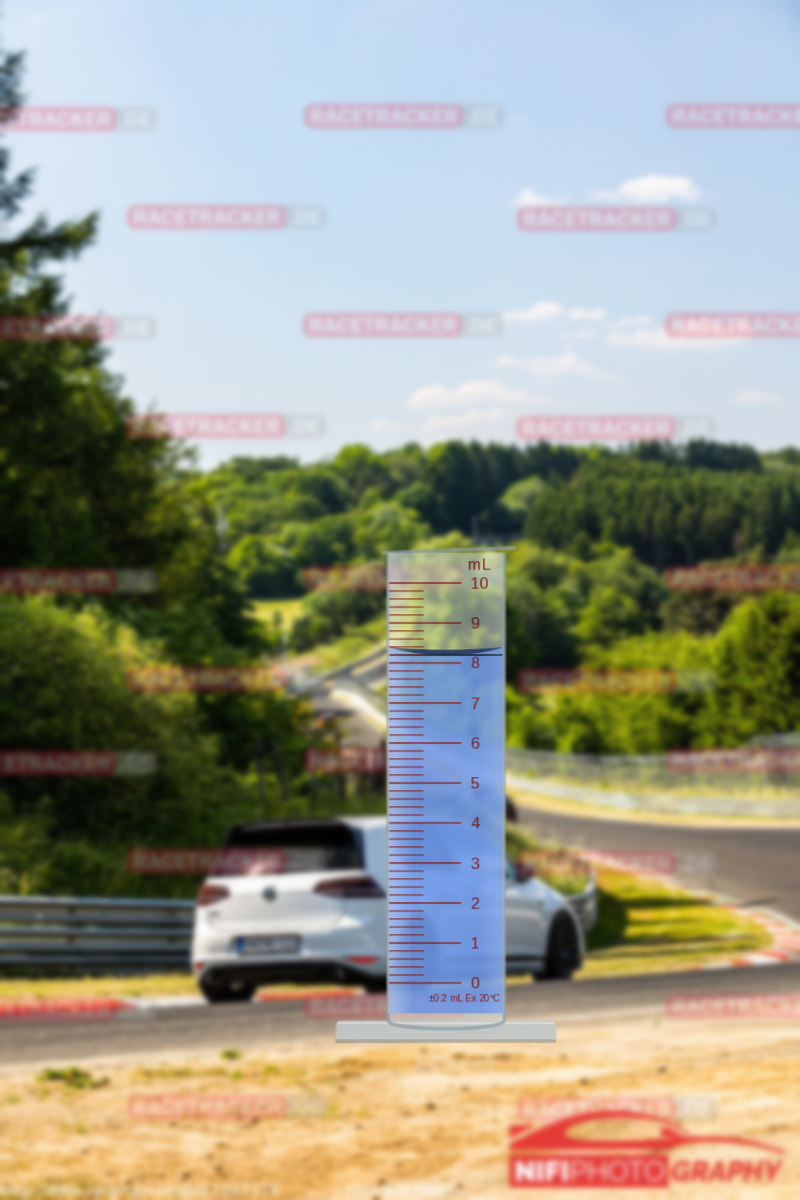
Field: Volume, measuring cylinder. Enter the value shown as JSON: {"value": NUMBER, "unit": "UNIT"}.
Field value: {"value": 8.2, "unit": "mL"}
